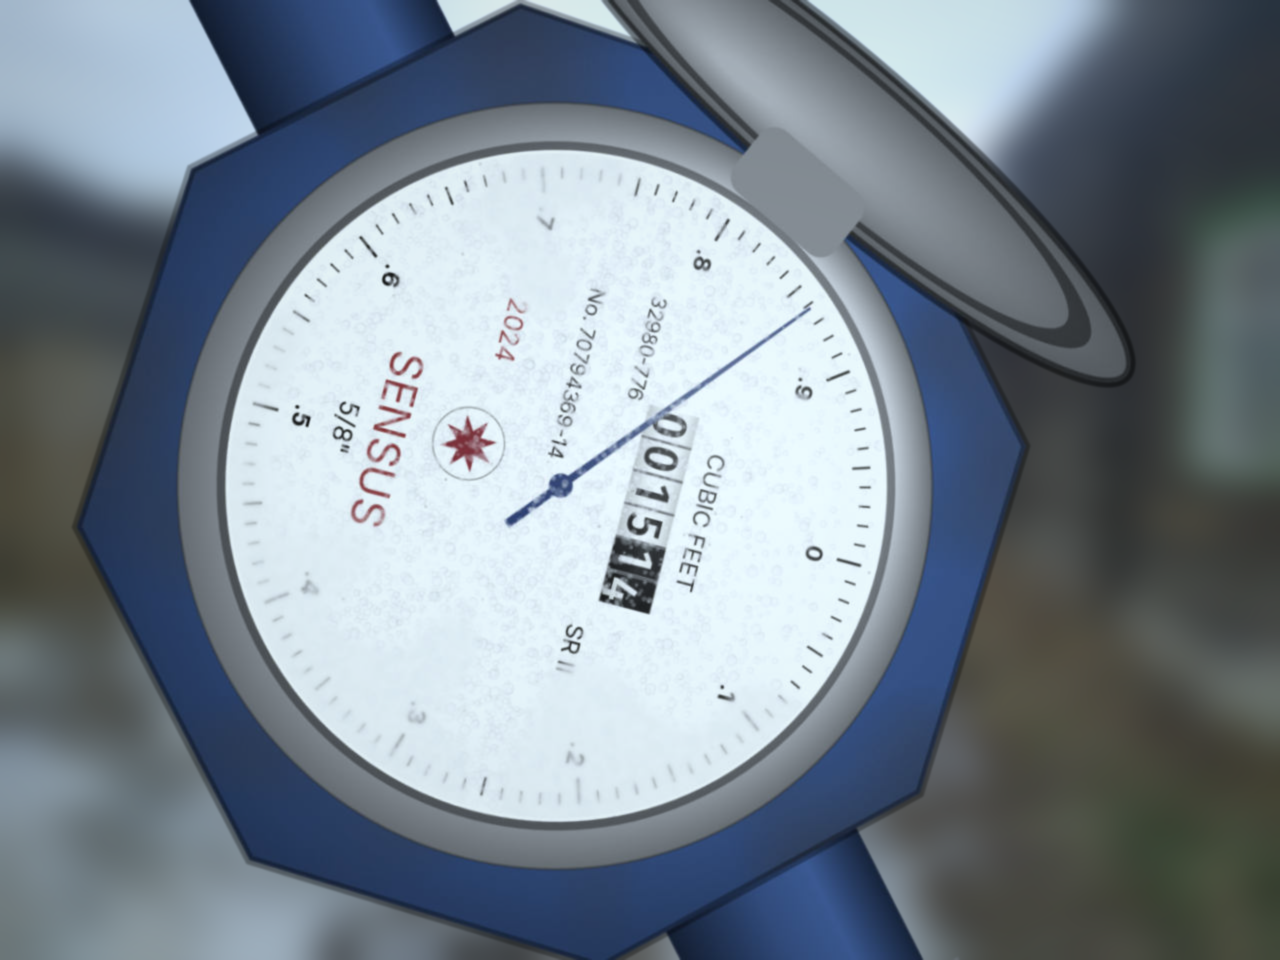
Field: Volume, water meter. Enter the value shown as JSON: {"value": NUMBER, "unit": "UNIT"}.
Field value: {"value": 1513.86, "unit": "ft³"}
